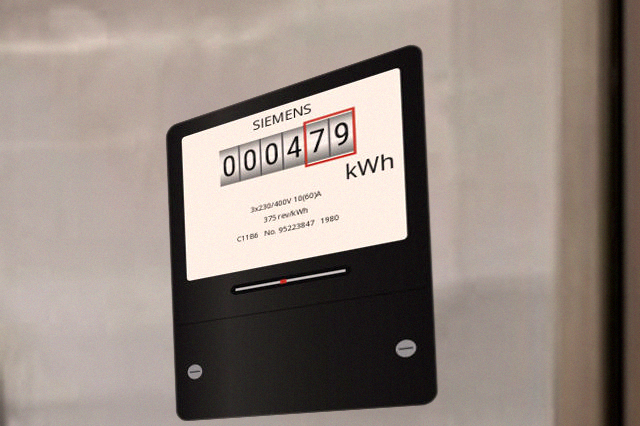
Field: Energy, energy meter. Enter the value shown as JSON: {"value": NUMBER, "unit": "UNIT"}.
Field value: {"value": 4.79, "unit": "kWh"}
